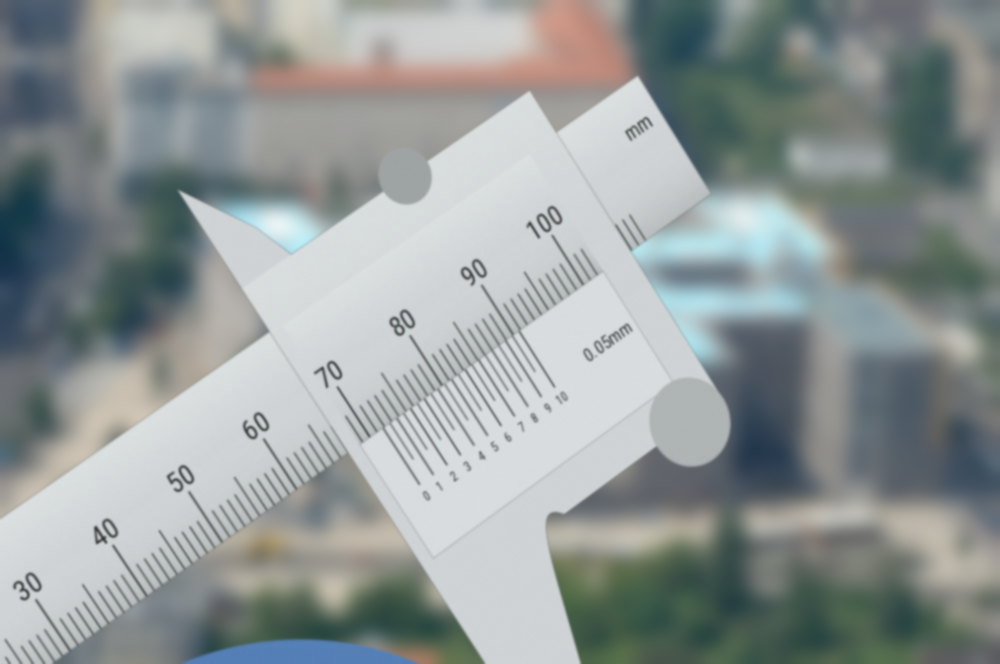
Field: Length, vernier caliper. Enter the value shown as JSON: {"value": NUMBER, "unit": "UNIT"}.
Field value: {"value": 71.8, "unit": "mm"}
